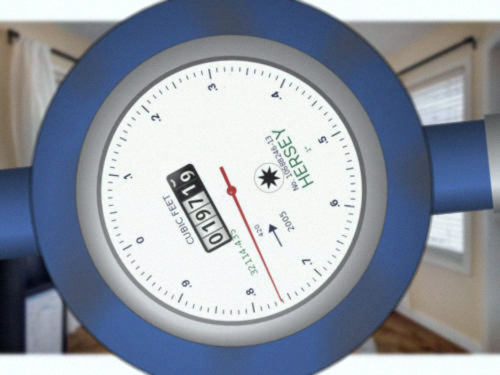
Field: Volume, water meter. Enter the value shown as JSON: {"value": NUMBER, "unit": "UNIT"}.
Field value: {"value": 19718.76, "unit": "ft³"}
